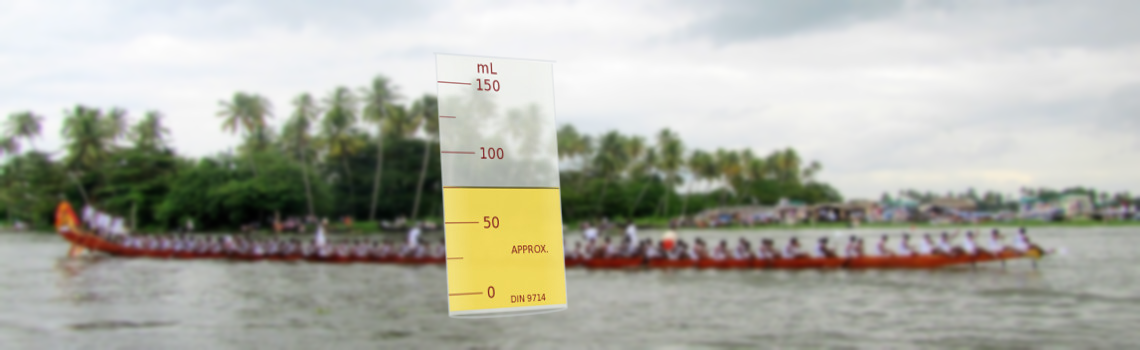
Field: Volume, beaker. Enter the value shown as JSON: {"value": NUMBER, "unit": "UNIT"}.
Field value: {"value": 75, "unit": "mL"}
